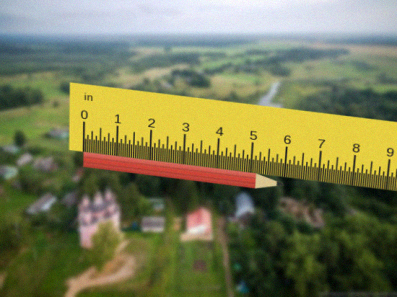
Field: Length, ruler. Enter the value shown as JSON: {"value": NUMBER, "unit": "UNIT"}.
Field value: {"value": 6, "unit": "in"}
